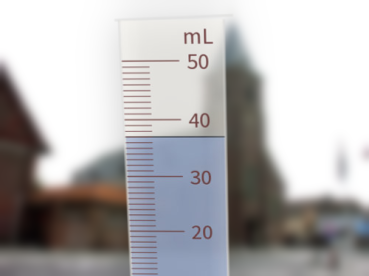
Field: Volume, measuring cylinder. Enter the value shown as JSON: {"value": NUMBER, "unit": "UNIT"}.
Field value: {"value": 37, "unit": "mL"}
